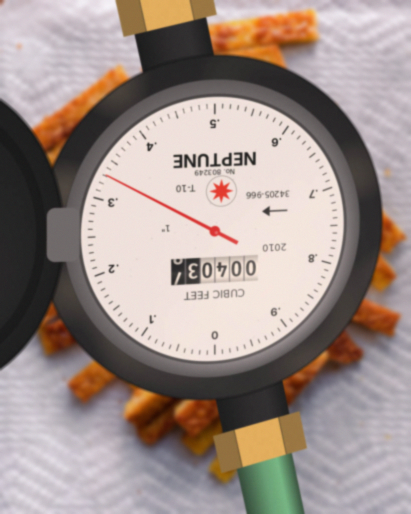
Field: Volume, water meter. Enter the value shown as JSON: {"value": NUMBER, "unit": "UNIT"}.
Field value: {"value": 4037.33, "unit": "ft³"}
